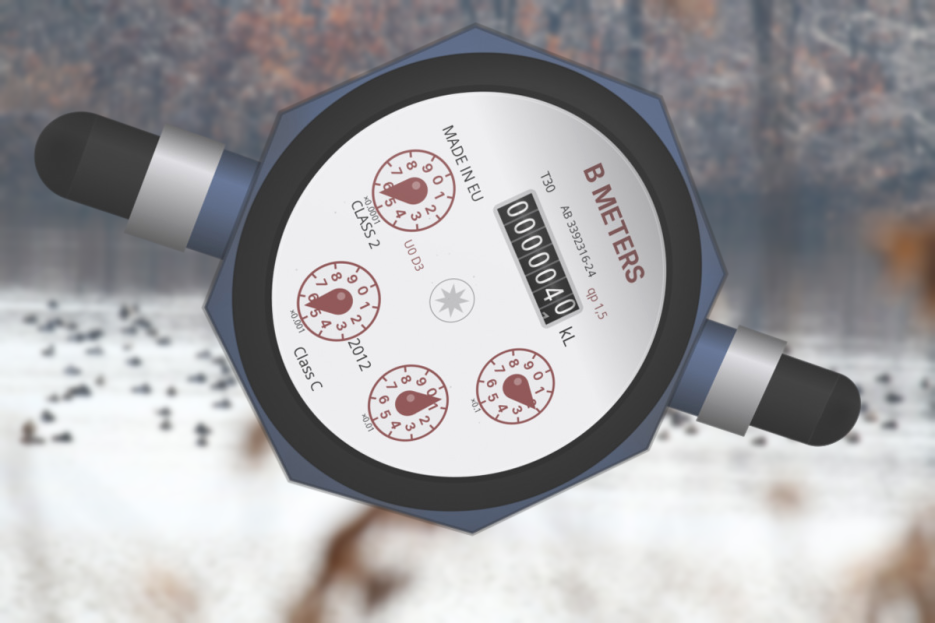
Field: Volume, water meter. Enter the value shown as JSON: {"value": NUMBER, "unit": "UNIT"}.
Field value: {"value": 40.2055, "unit": "kL"}
